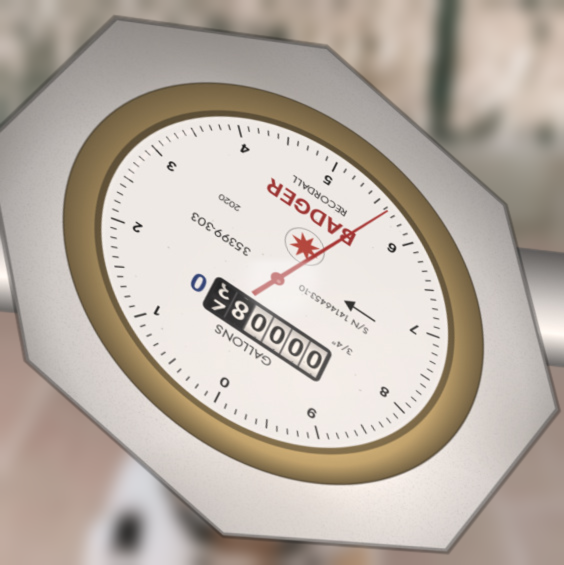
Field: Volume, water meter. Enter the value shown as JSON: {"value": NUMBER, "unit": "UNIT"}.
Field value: {"value": 825.6, "unit": "gal"}
